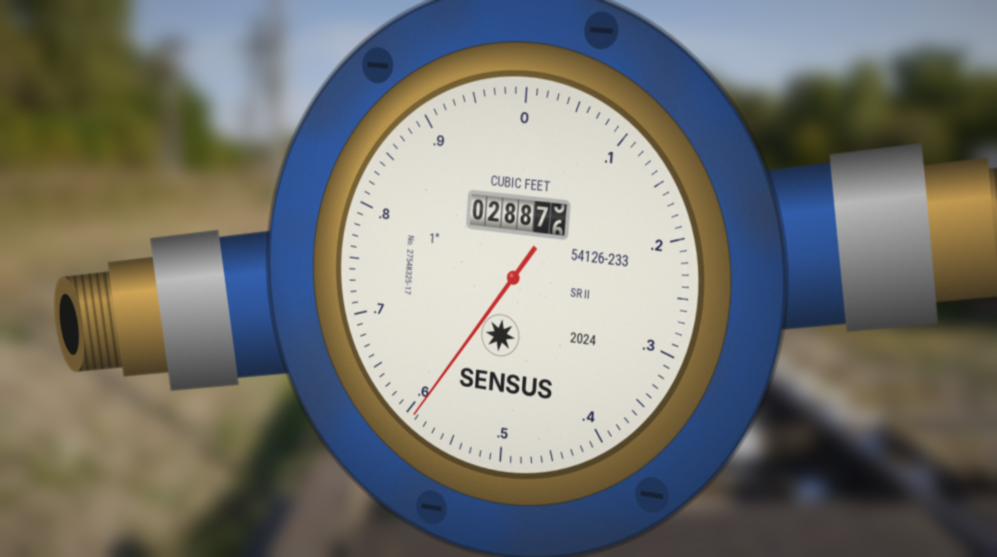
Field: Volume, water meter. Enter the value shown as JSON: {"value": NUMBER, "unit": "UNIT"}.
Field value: {"value": 28875.59, "unit": "ft³"}
